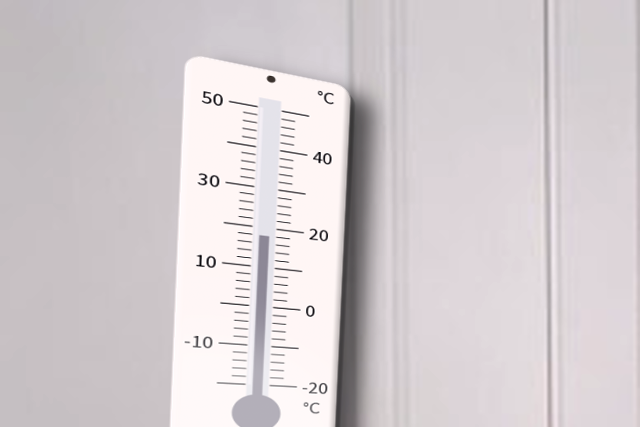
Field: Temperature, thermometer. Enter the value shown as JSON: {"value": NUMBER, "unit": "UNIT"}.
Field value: {"value": 18, "unit": "°C"}
